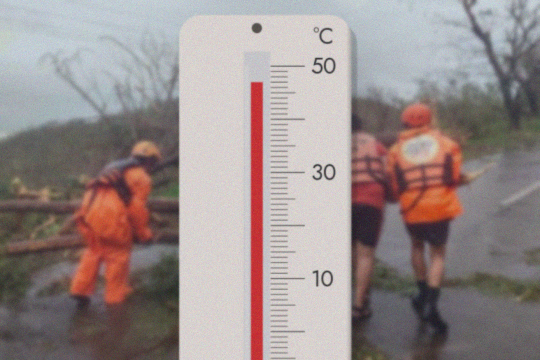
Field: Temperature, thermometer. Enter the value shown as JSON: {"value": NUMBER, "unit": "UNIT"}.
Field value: {"value": 47, "unit": "°C"}
